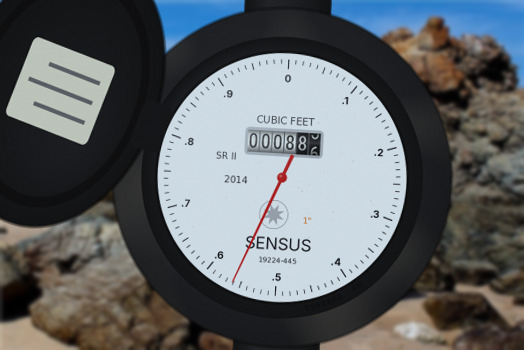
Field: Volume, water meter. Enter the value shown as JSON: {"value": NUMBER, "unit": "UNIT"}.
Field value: {"value": 885.56, "unit": "ft³"}
